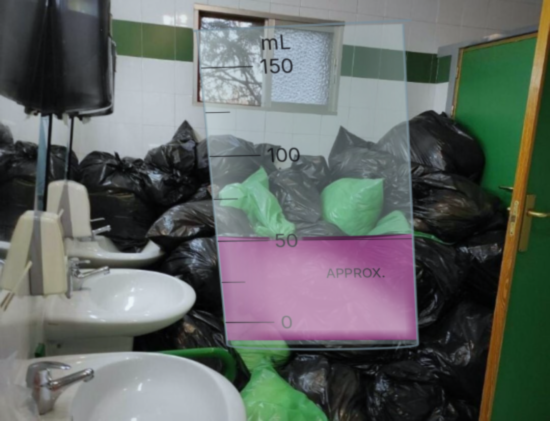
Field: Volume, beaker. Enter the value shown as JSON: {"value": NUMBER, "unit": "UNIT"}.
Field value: {"value": 50, "unit": "mL"}
